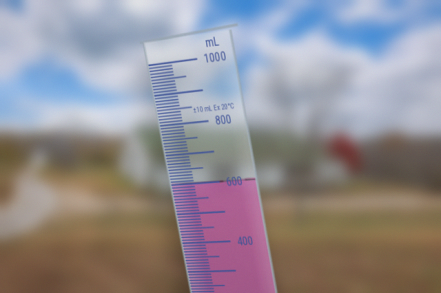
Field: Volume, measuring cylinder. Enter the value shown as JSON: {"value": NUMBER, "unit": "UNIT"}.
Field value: {"value": 600, "unit": "mL"}
